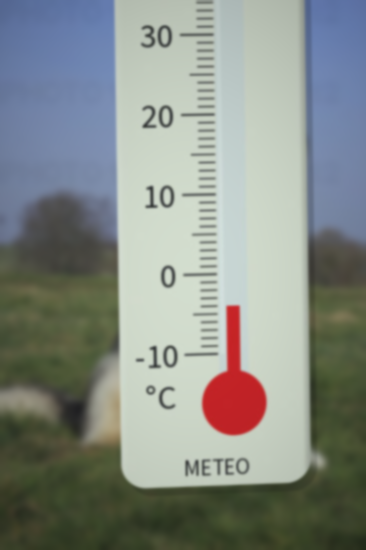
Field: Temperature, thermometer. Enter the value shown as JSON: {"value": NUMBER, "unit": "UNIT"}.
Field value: {"value": -4, "unit": "°C"}
